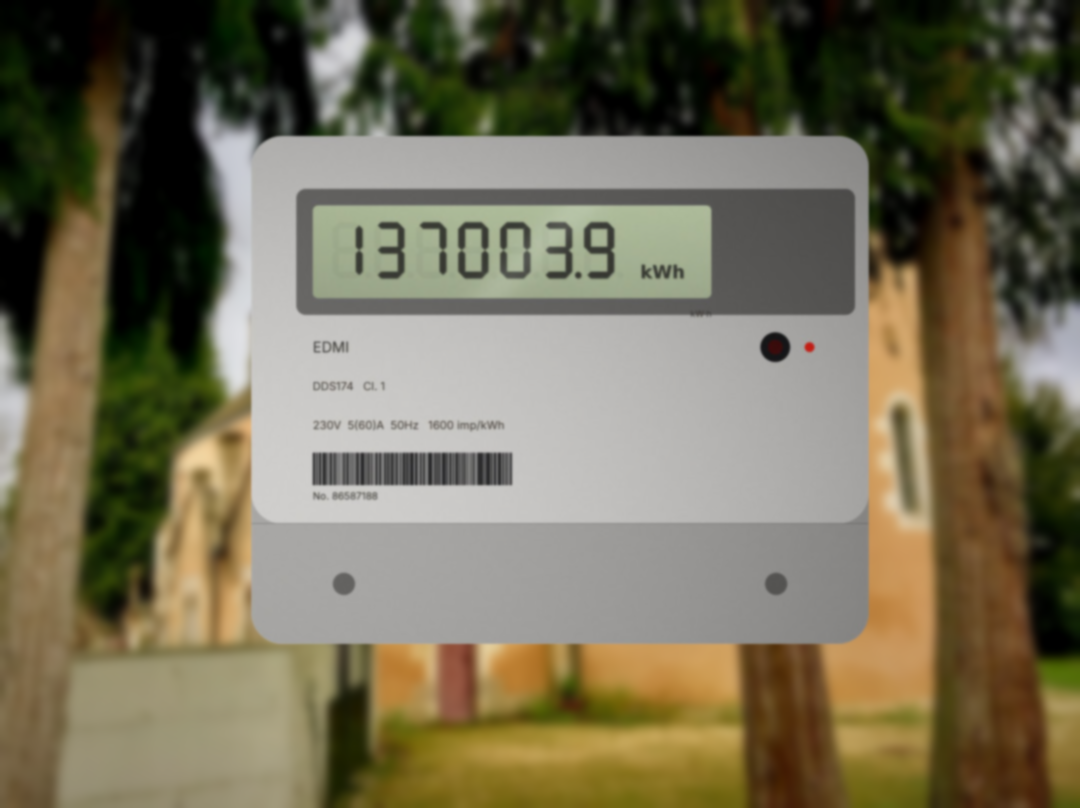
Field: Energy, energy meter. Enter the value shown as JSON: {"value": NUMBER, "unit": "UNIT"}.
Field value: {"value": 137003.9, "unit": "kWh"}
